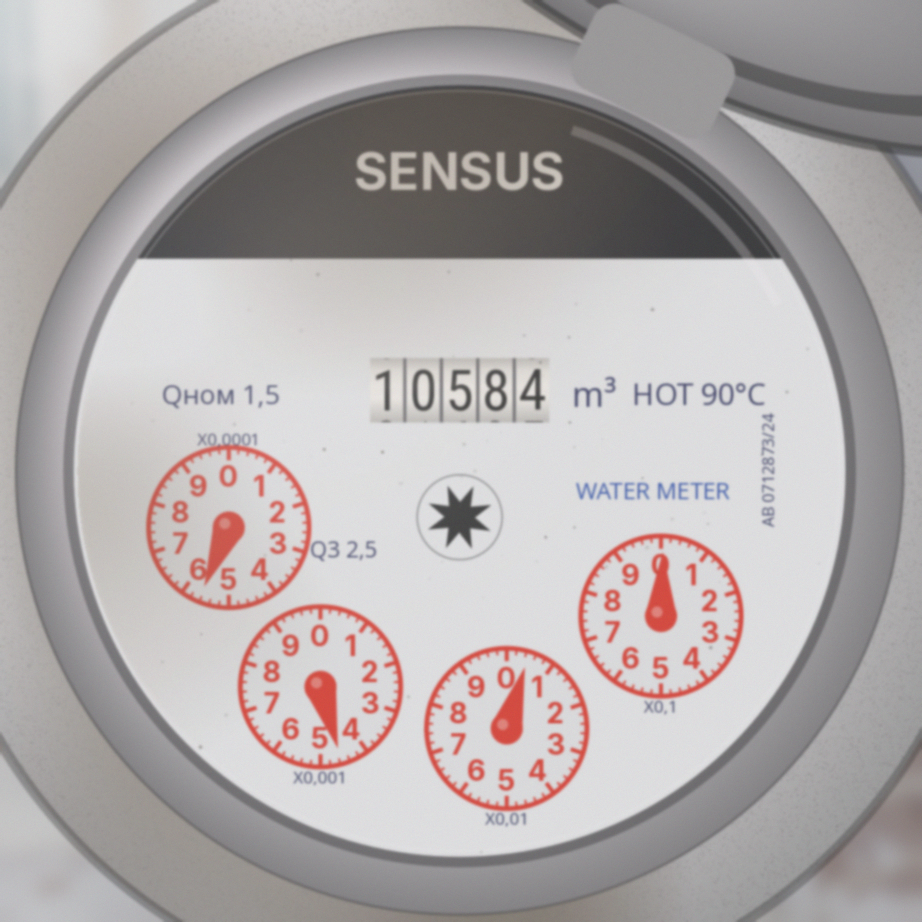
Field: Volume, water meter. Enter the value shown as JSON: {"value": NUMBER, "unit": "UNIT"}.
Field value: {"value": 10584.0045, "unit": "m³"}
